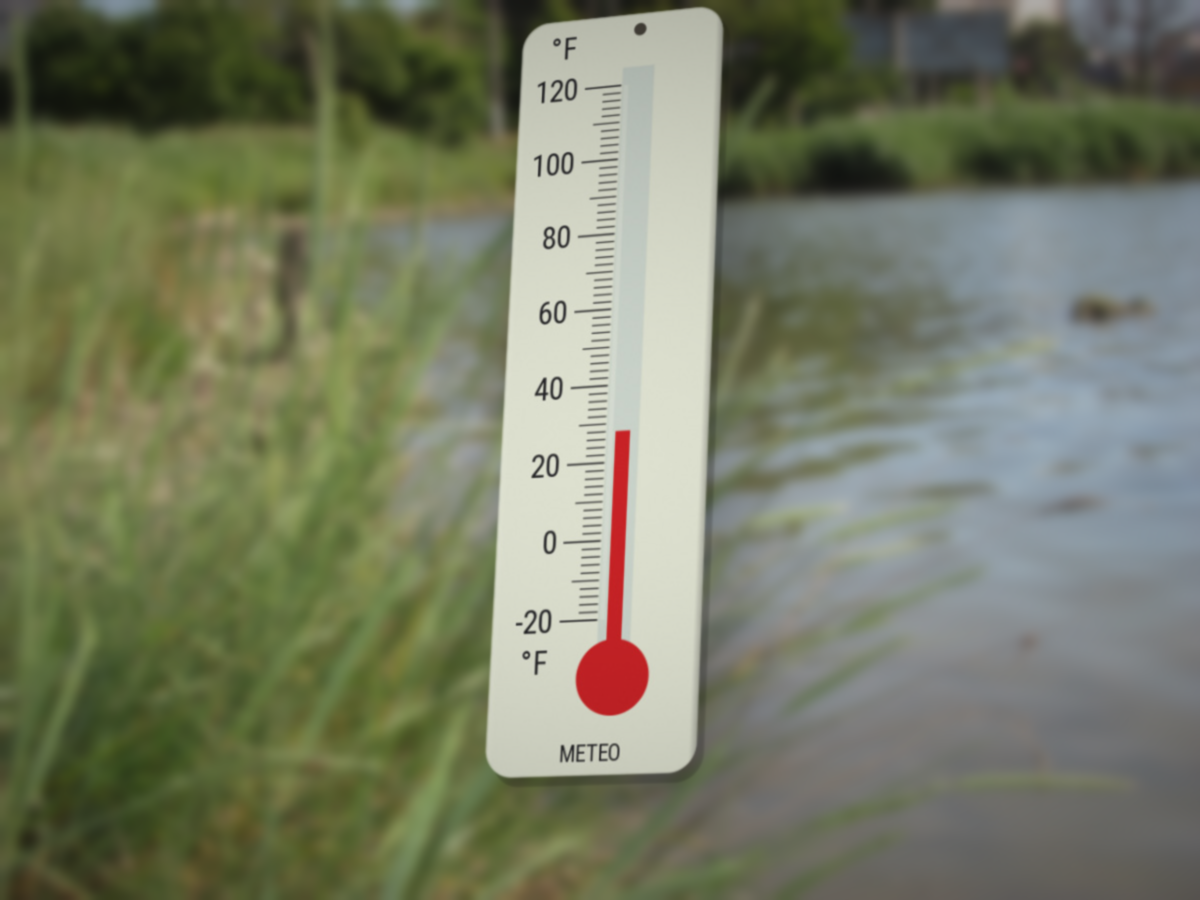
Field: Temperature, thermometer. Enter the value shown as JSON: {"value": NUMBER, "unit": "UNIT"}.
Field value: {"value": 28, "unit": "°F"}
